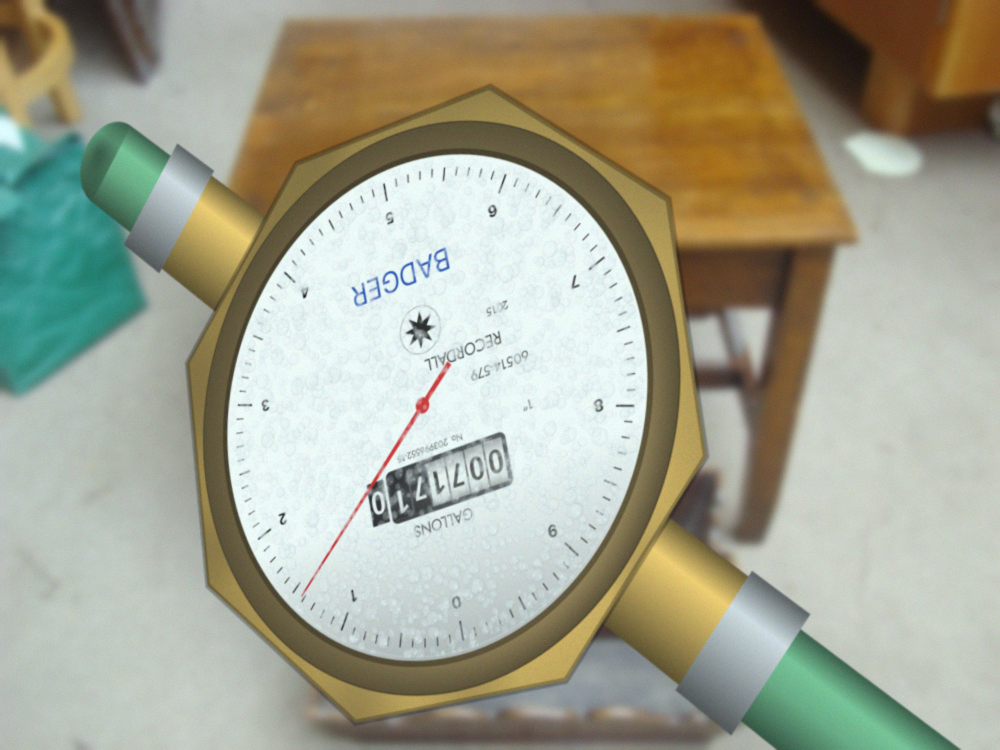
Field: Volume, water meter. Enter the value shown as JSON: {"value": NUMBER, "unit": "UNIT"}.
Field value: {"value": 71711.4, "unit": "gal"}
